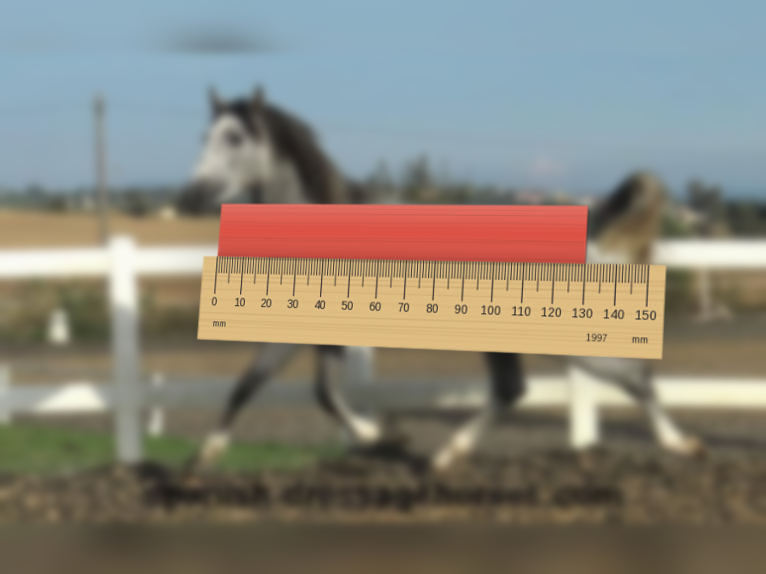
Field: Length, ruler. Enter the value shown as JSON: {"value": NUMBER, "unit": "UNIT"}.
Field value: {"value": 130, "unit": "mm"}
